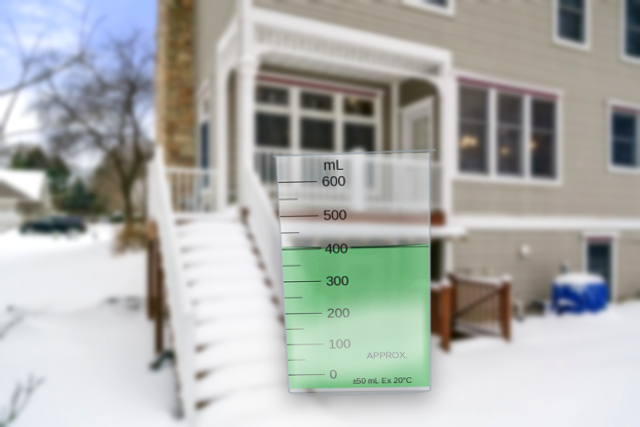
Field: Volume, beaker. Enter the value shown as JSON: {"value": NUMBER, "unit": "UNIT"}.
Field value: {"value": 400, "unit": "mL"}
